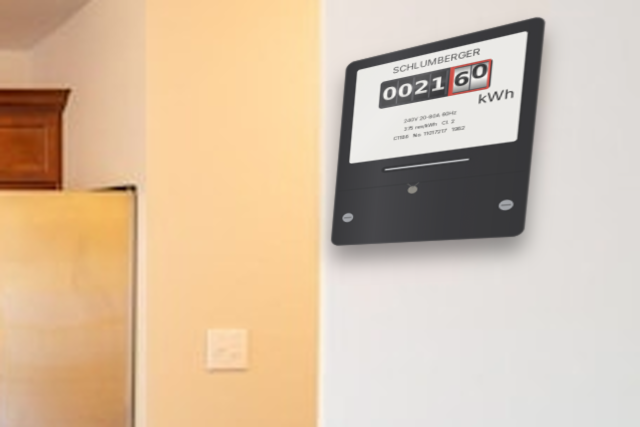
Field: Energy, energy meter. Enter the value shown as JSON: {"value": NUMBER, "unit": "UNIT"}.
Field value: {"value": 21.60, "unit": "kWh"}
